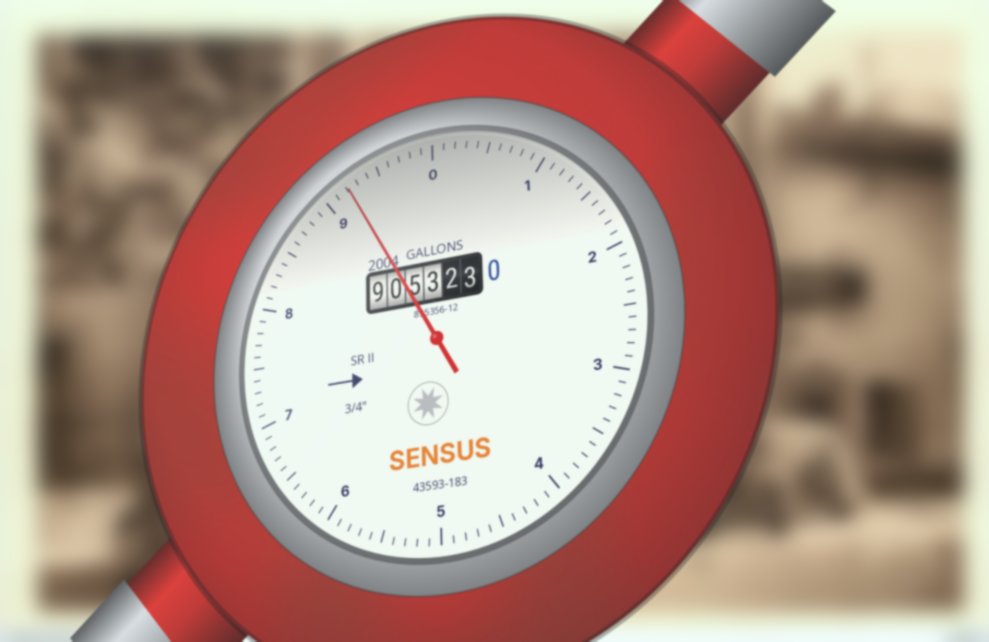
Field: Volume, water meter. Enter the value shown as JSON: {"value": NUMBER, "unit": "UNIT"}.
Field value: {"value": 9053229.2, "unit": "gal"}
